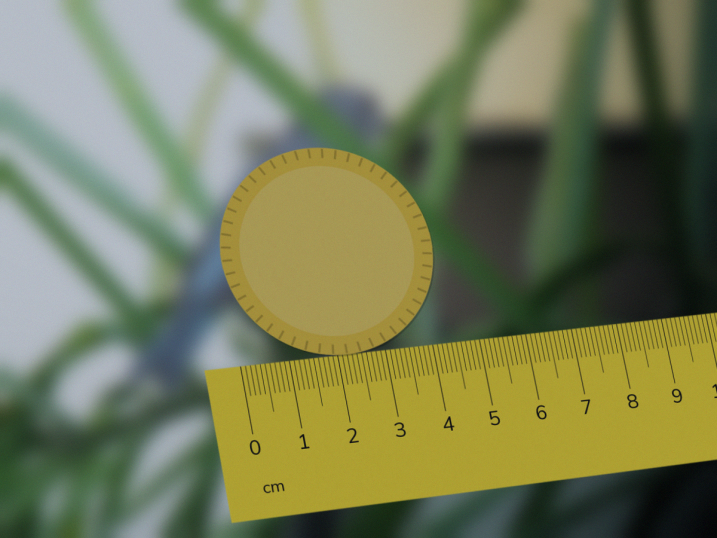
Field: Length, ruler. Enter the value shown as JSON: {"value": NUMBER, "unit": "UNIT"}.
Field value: {"value": 4.4, "unit": "cm"}
